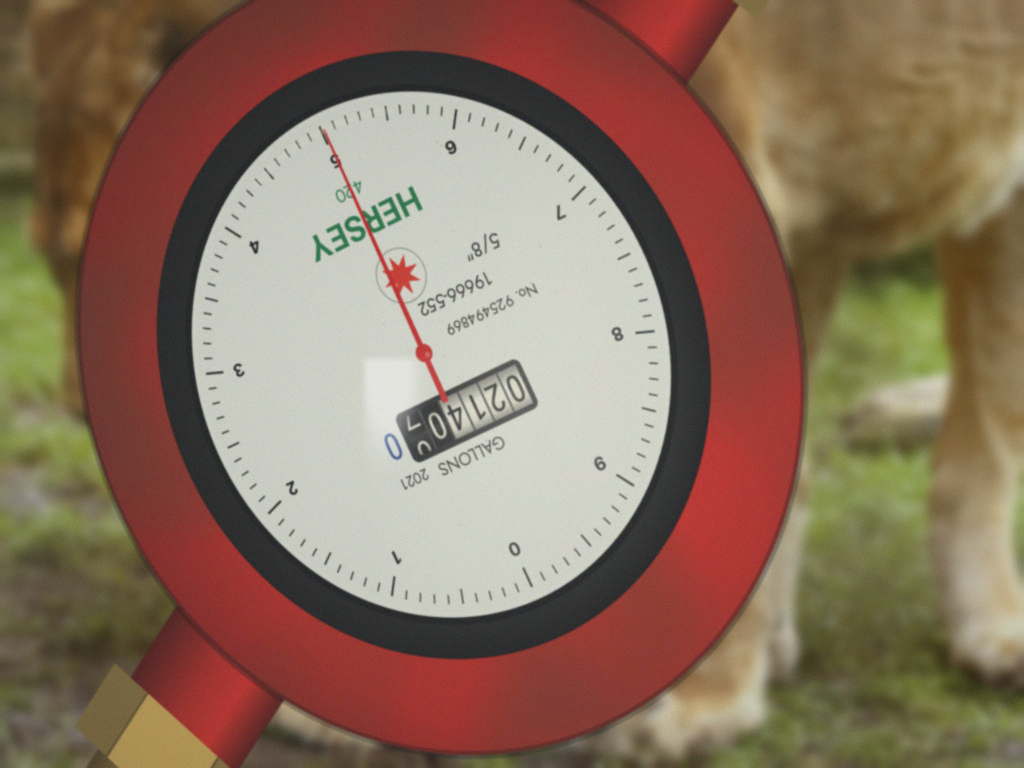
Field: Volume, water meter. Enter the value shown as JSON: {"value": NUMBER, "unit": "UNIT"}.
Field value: {"value": 214065.0, "unit": "gal"}
